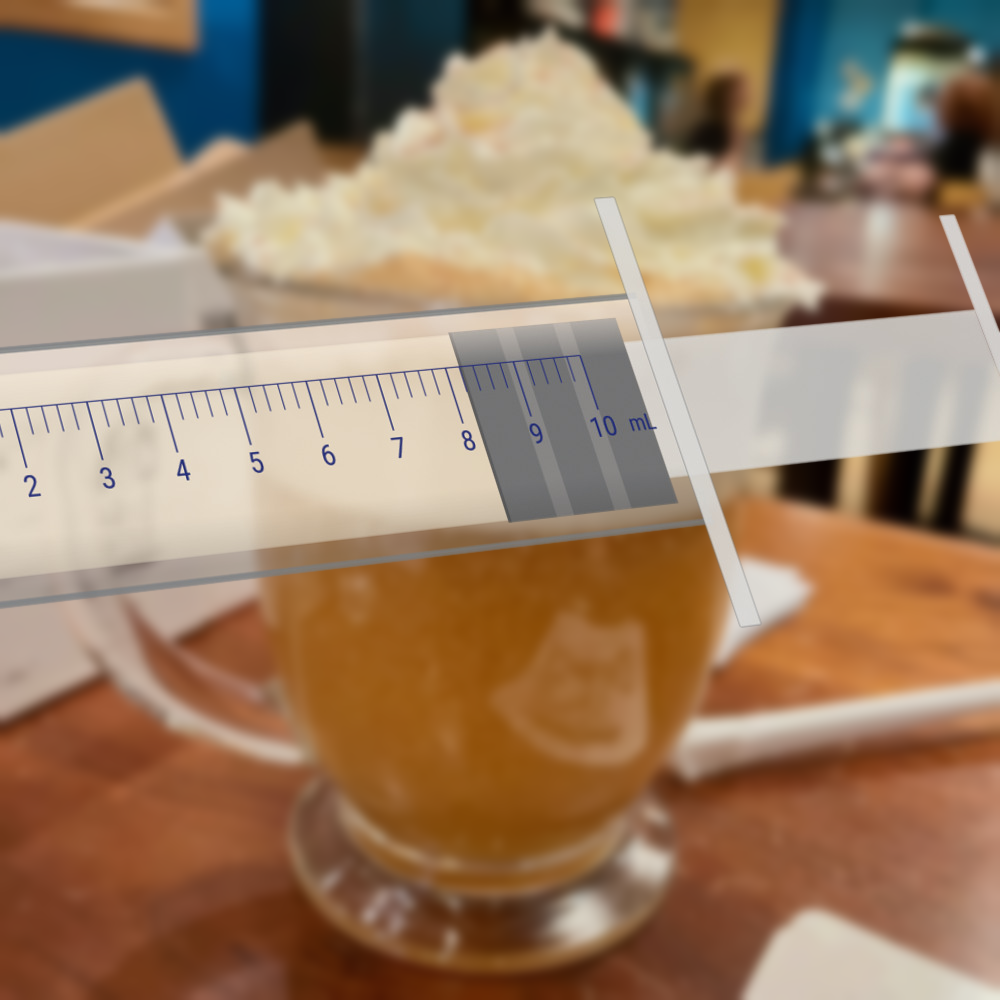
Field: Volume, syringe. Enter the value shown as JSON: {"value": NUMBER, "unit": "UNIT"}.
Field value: {"value": 8.2, "unit": "mL"}
